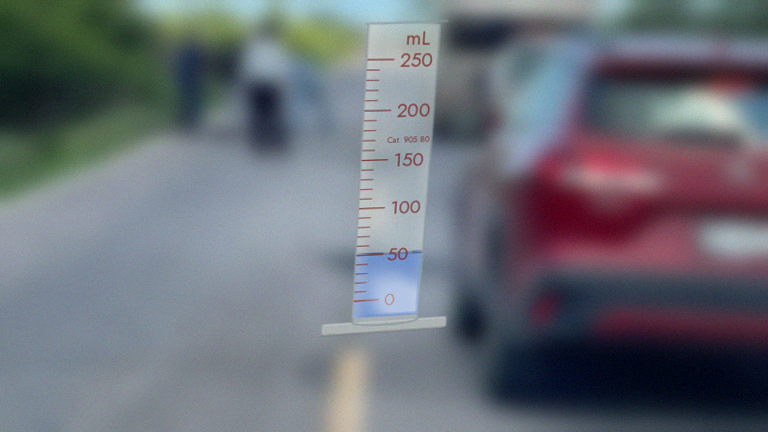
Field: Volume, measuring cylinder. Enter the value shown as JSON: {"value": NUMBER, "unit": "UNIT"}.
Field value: {"value": 50, "unit": "mL"}
